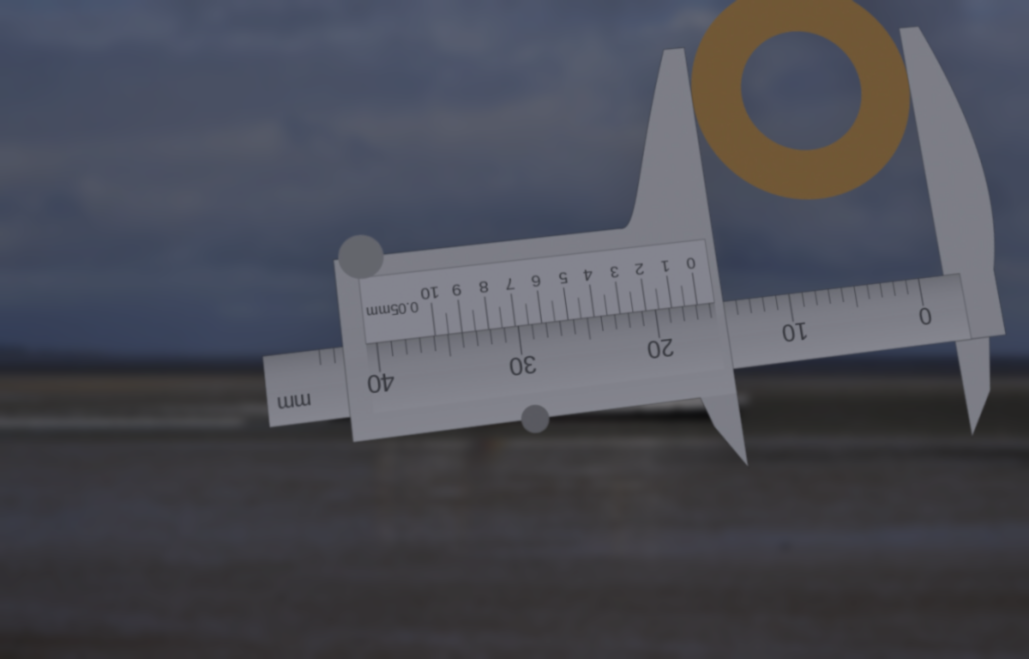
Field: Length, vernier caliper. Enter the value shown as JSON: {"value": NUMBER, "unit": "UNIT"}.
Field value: {"value": 16.9, "unit": "mm"}
